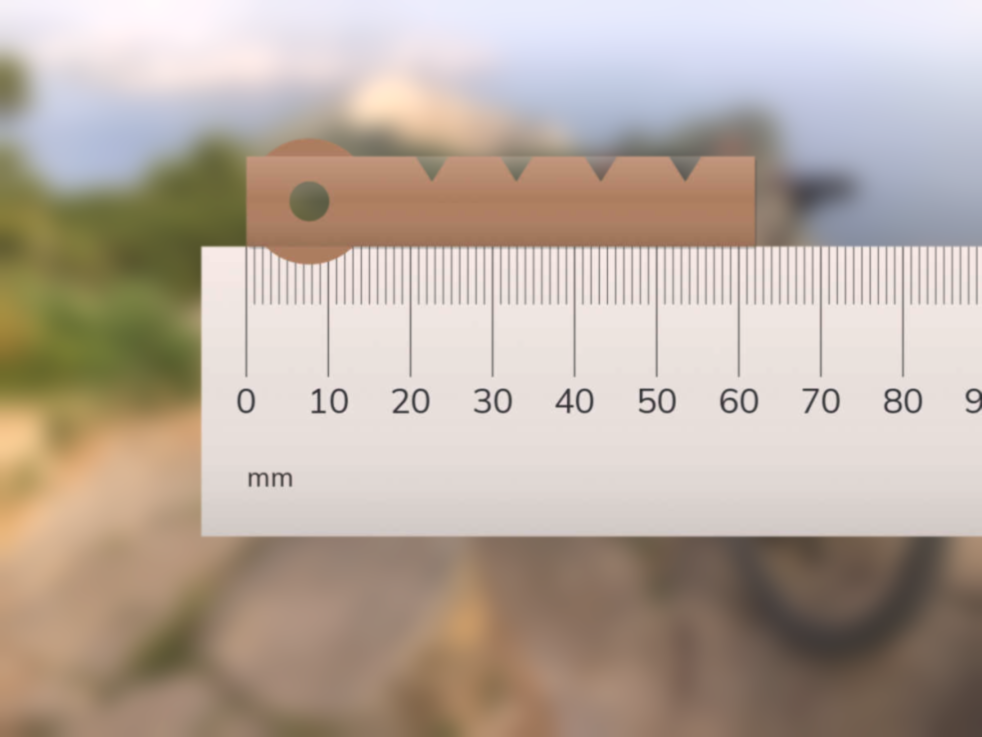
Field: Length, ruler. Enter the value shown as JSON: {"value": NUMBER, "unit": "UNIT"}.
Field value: {"value": 62, "unit": "mm"}
